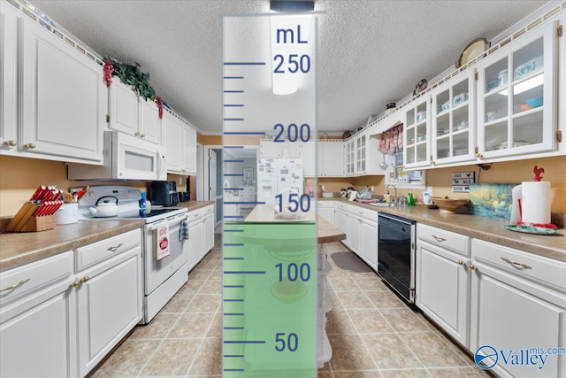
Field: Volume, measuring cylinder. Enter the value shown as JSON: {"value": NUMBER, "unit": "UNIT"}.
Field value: {"value": 135, "unit": "mL"}
